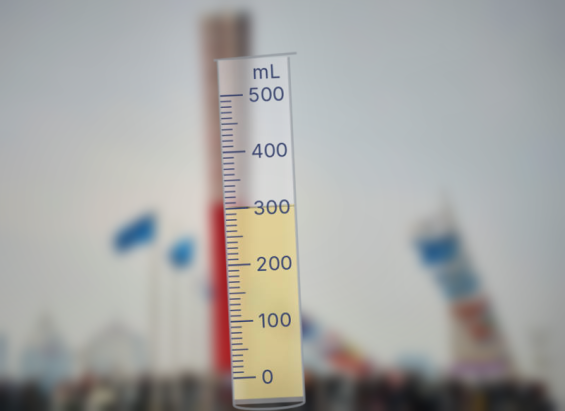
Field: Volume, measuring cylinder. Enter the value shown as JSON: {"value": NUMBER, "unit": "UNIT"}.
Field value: {"value": 300, "unit": "mL"}
